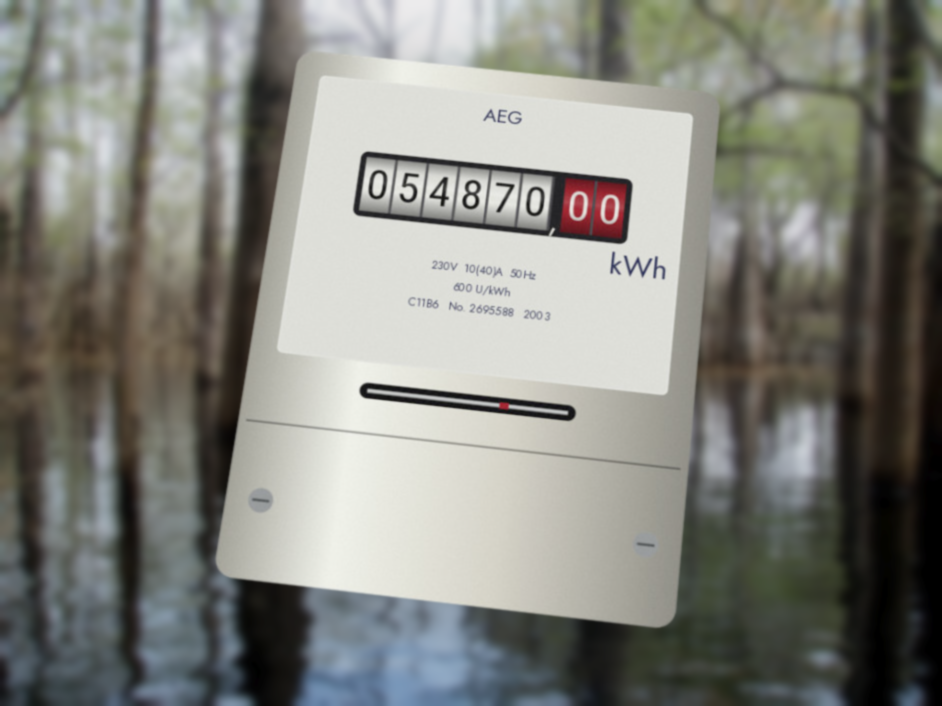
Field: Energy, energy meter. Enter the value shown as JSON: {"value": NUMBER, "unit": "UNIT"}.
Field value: {"value": 54870.00, "unit": "kWh"}
